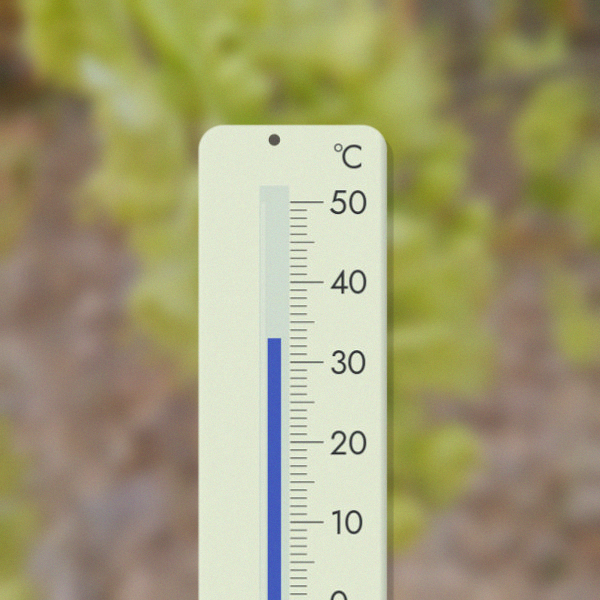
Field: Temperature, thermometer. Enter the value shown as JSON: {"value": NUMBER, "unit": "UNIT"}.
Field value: {"value": 33, "unit": "°C"}
